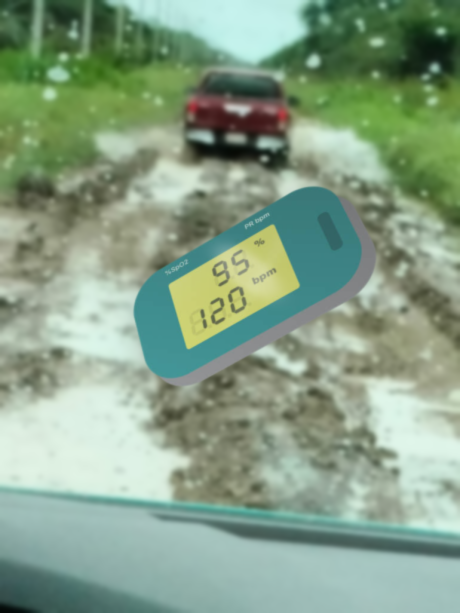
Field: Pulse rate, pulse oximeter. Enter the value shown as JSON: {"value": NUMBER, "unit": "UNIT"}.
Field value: {"value": 120, "unit": "bpm"}
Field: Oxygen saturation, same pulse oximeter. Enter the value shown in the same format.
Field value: {"value": 95, "unit": "%"}
